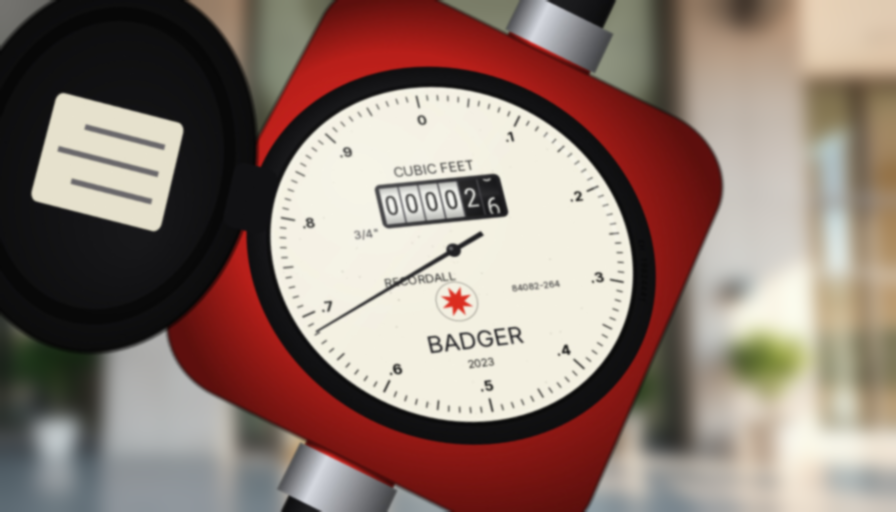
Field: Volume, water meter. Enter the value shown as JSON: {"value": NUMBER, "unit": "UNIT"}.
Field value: {"value": 25.68, "unit": "ft³"}
